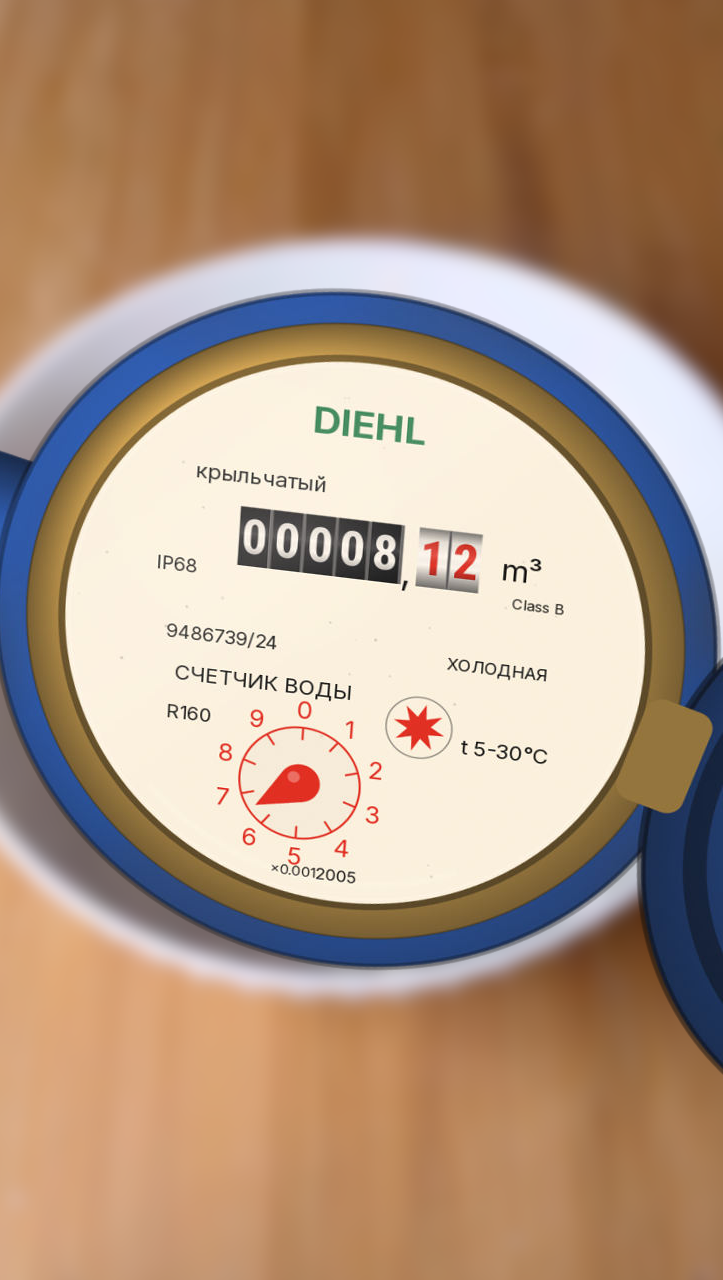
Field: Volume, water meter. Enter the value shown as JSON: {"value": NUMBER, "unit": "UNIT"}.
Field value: {"value": 8.126, "unit": "m³"}
